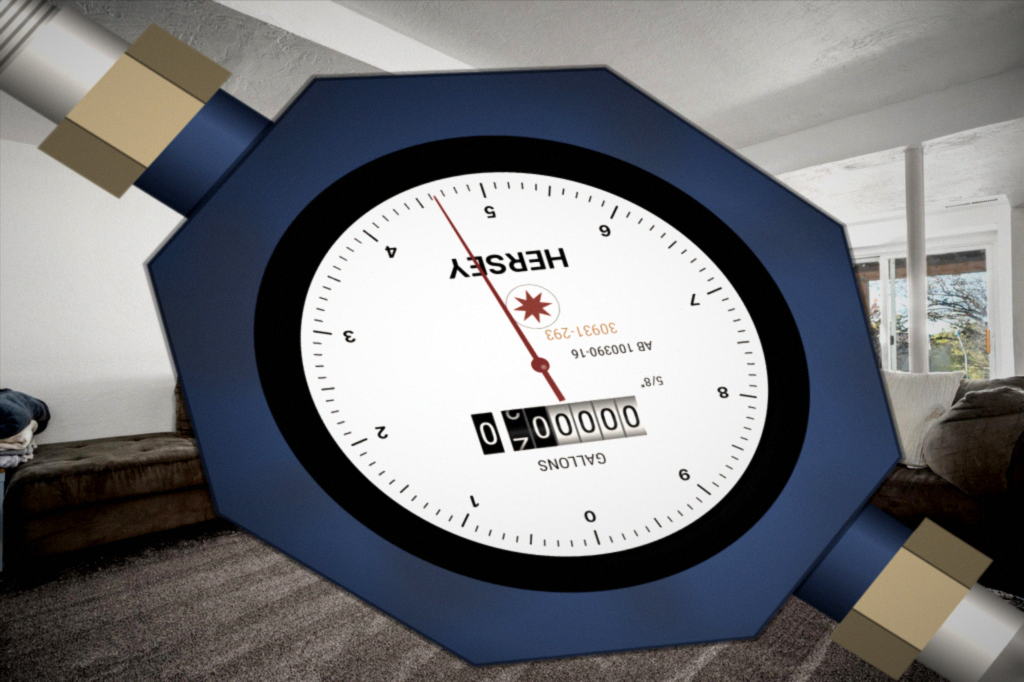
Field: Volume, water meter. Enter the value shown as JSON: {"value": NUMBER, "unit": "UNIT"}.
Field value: {"value": 24.6, "unit": "gal"}
